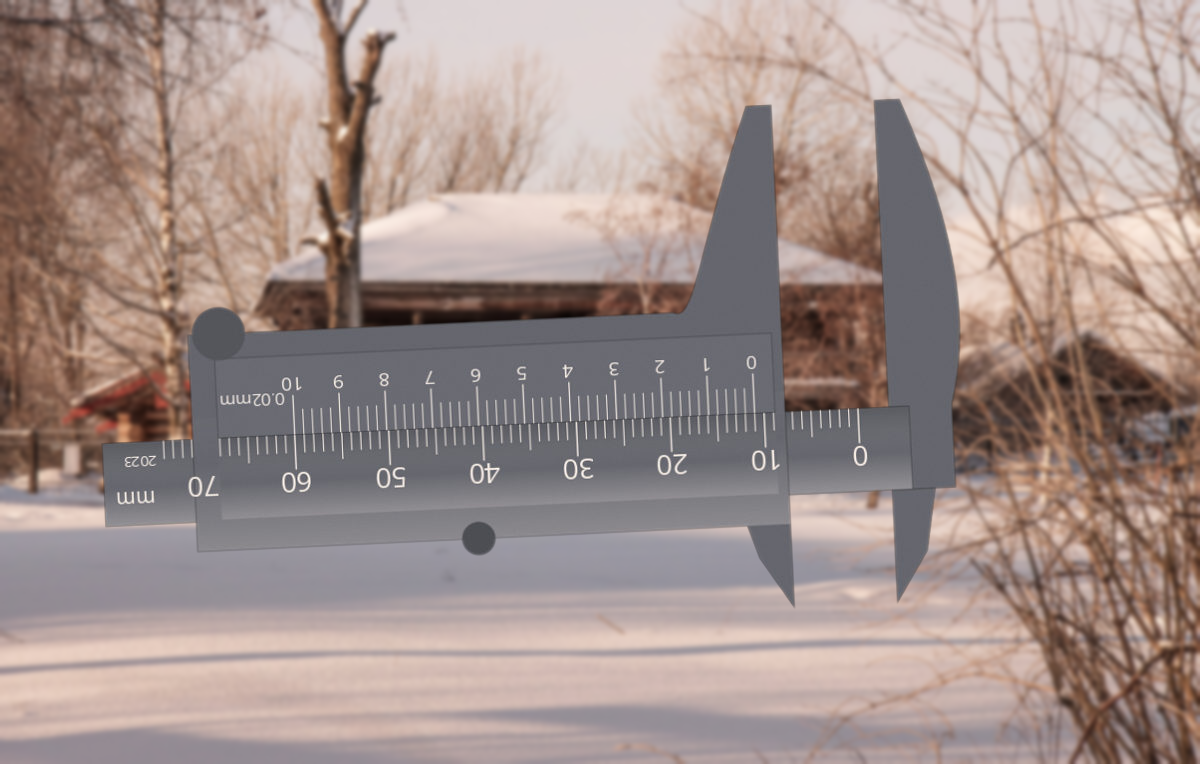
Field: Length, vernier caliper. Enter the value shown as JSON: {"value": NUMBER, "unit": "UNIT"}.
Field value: {"value": 11.0, "unit": "mm"}
